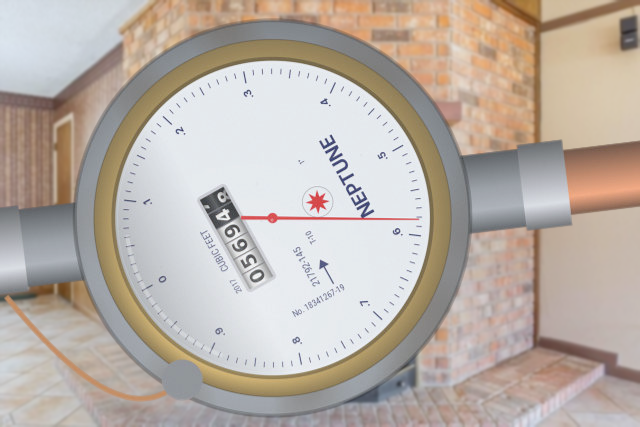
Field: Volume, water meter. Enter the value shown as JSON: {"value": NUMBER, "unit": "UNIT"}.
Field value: {"value": 56947.58, "unit": "ft³"}
